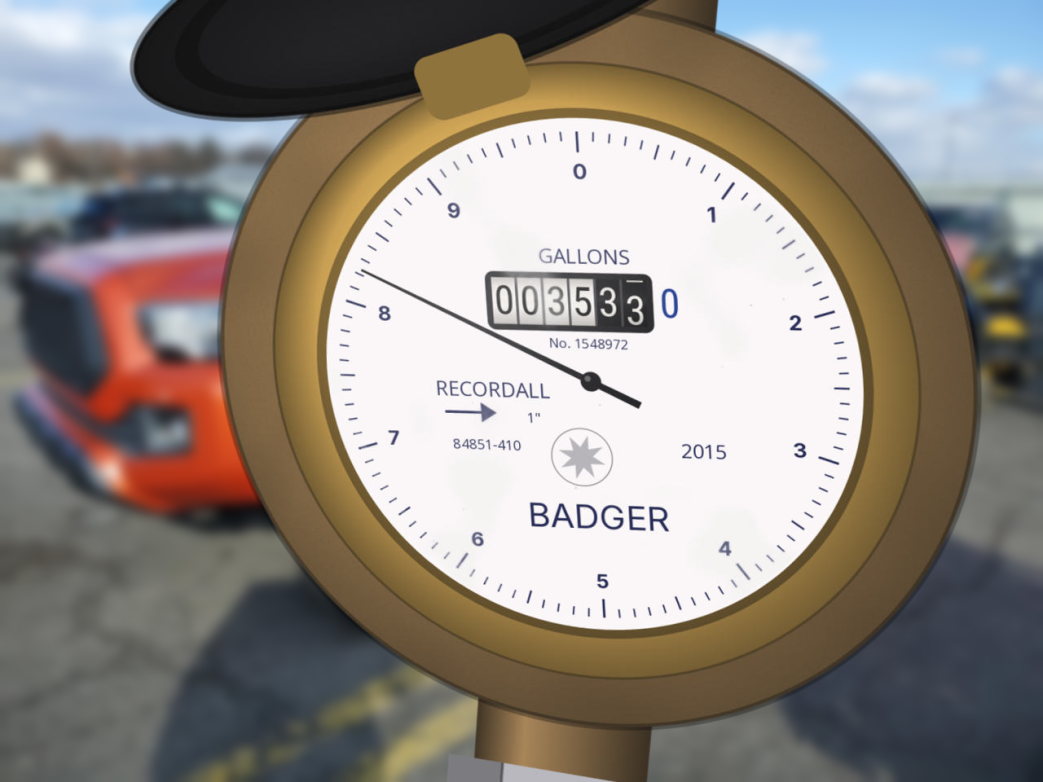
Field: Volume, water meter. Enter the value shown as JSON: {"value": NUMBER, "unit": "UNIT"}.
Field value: {"value": 35328.2, "unit": "gal"}
